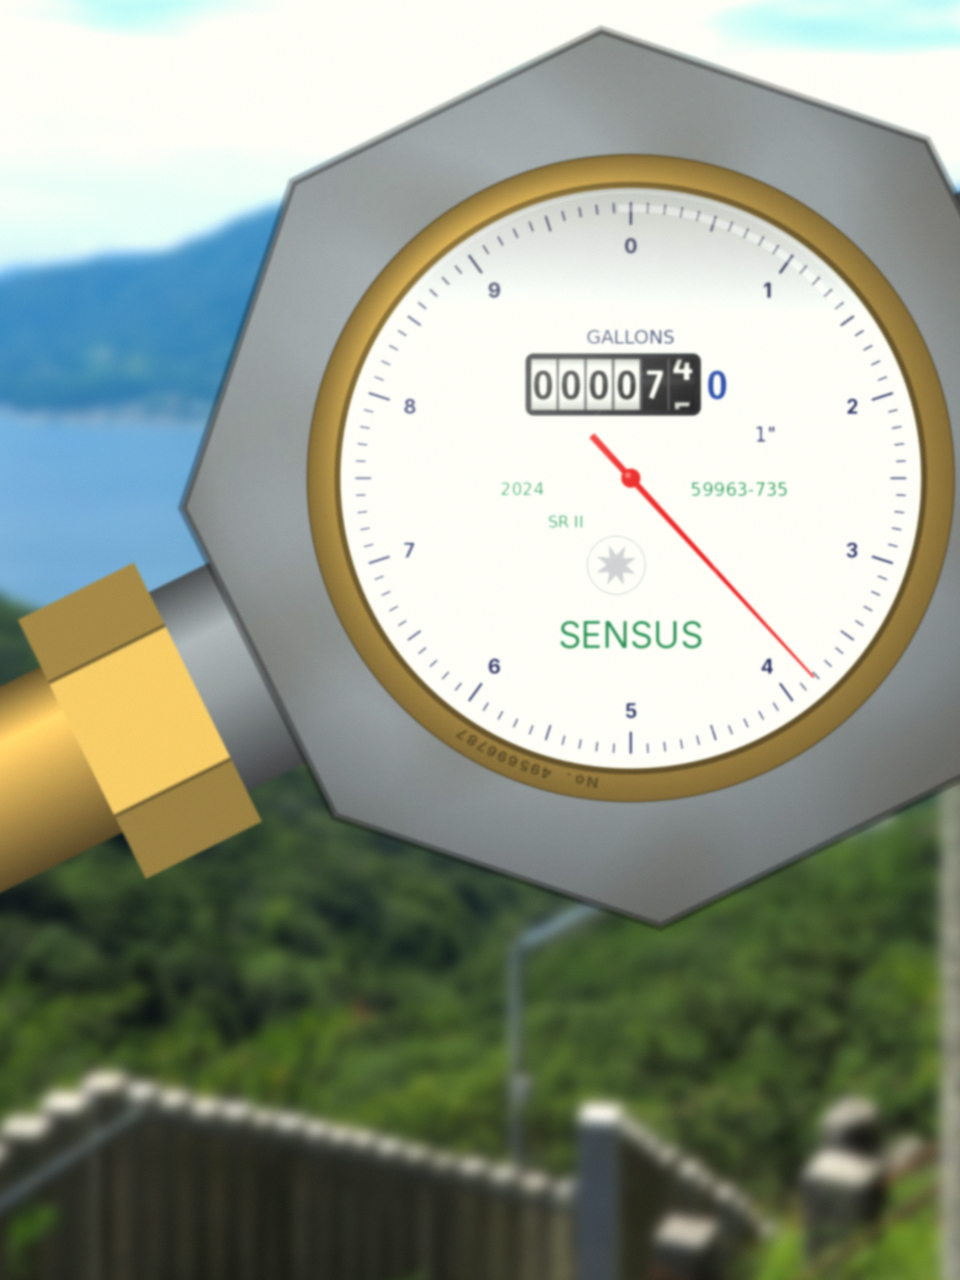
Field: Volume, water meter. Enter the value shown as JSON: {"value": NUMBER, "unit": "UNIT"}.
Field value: {"value": 743.8, "unit": "gal"}
